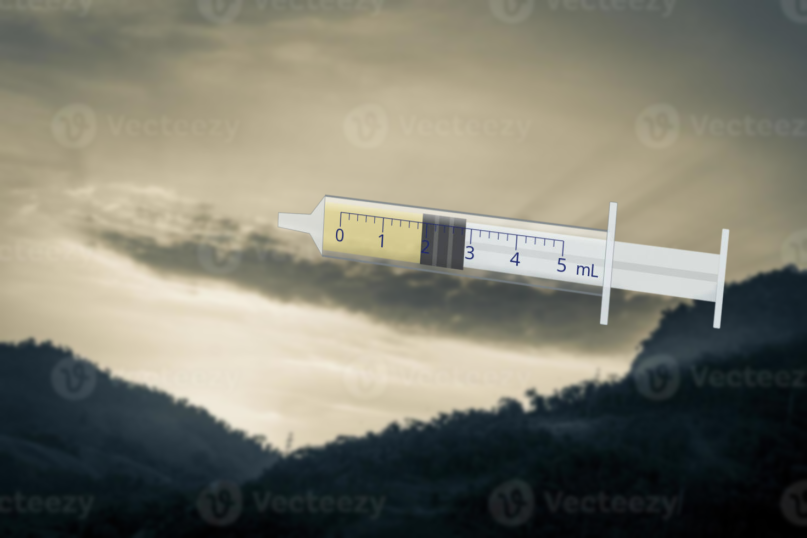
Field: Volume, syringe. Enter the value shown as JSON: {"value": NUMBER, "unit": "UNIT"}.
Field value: {"value": 1.9, "unit": "mL"}
